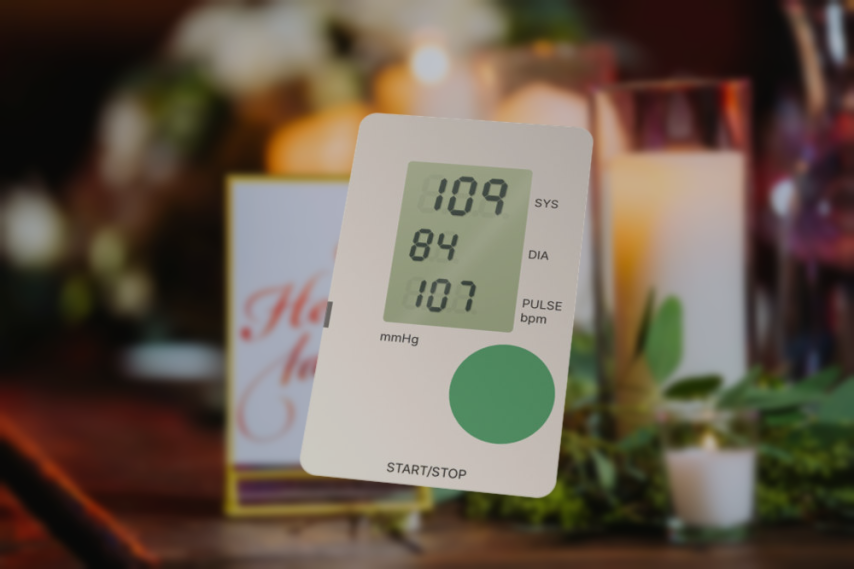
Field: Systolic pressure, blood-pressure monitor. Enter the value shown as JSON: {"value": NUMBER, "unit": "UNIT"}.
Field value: {"value": 109, "unit": "mmHg"}
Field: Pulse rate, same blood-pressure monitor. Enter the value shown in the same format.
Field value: {"value": 107, "unit": "bpm"}
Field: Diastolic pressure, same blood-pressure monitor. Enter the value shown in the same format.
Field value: {"value": 84, "unit": "mmHg"}
